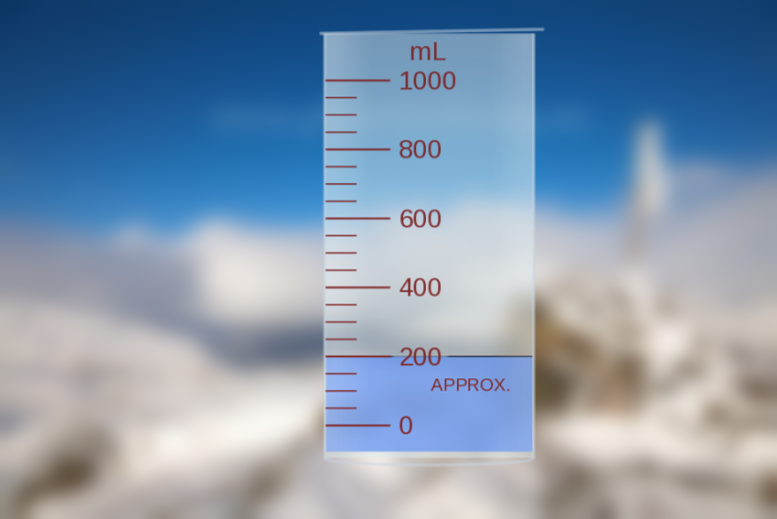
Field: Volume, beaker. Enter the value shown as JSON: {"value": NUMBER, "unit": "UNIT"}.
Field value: {"value": 200, "unit": "mL"}
